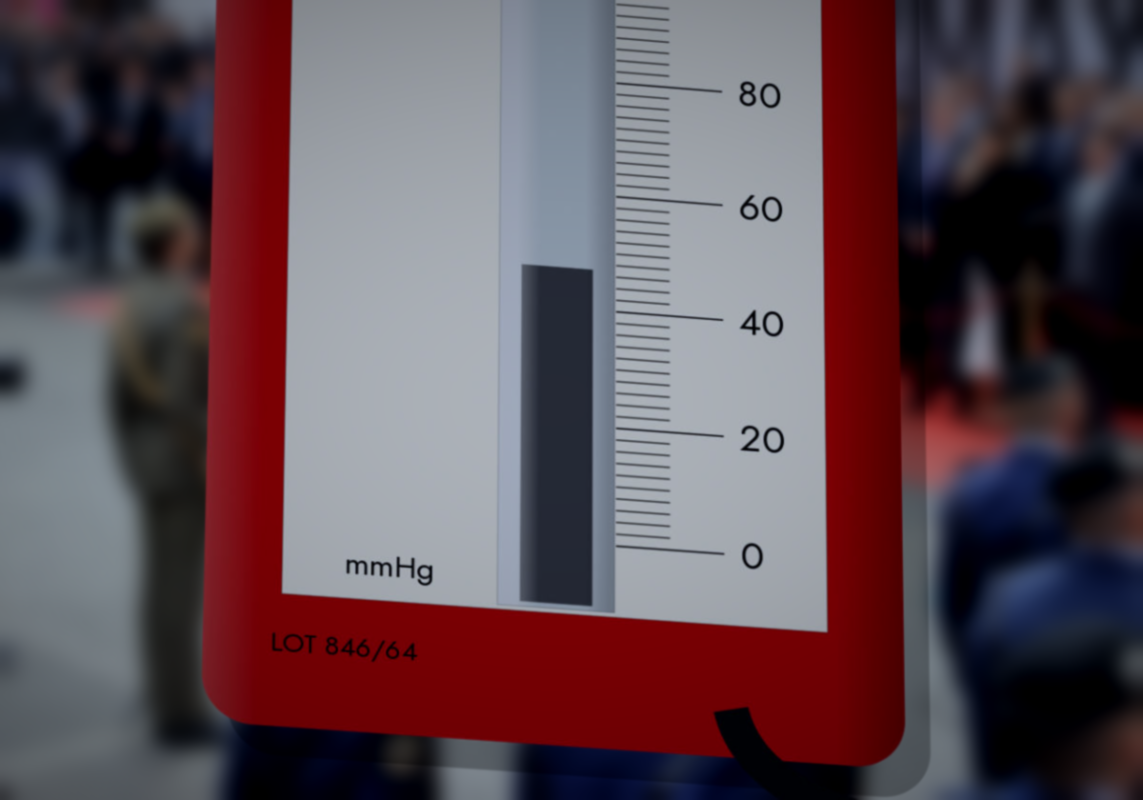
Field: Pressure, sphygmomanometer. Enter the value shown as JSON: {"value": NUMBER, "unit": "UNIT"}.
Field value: {"value": 47, "unit": "mmHg"}
